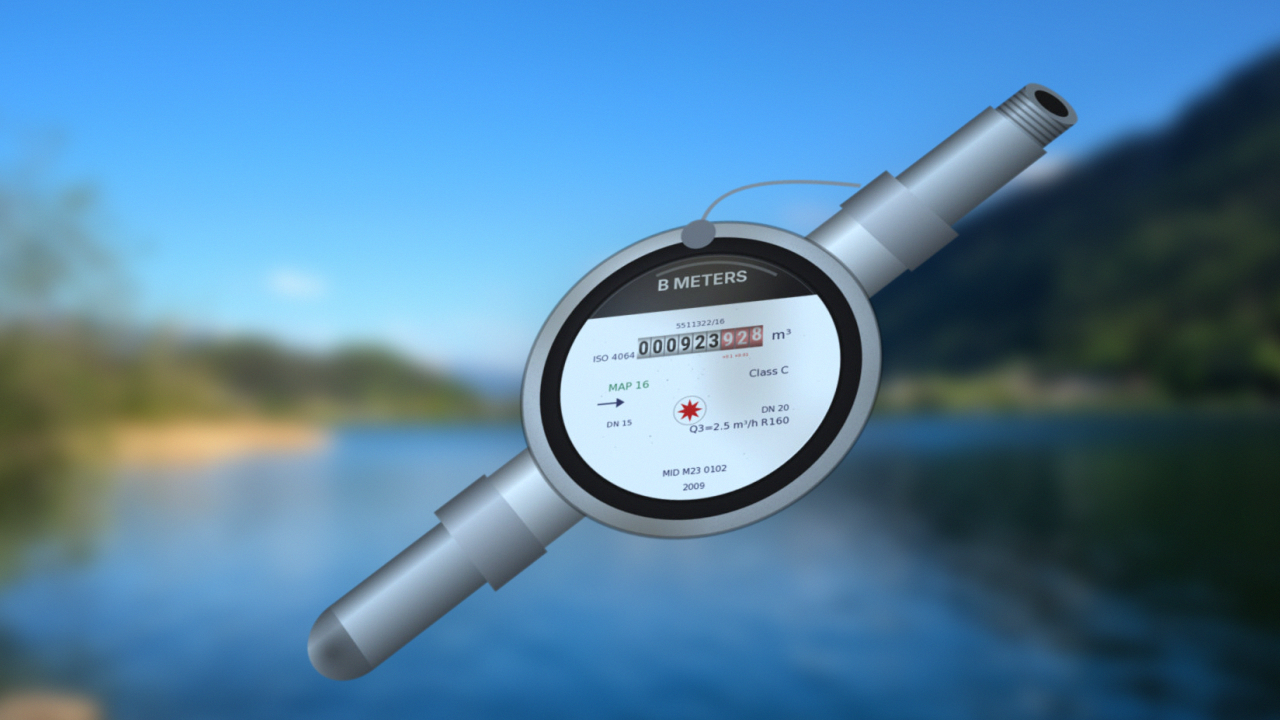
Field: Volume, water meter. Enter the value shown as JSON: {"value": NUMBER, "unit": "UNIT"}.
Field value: {"value": 923.928, "unit": "m³"}
